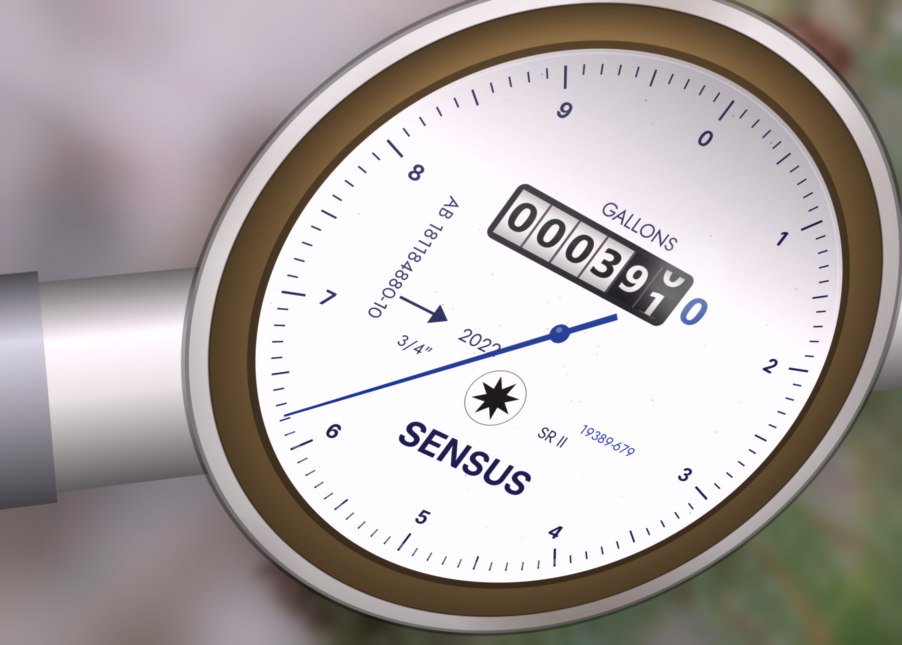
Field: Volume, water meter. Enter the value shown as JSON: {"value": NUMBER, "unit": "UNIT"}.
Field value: {"value": 3906.2, "unit": "gal"}
